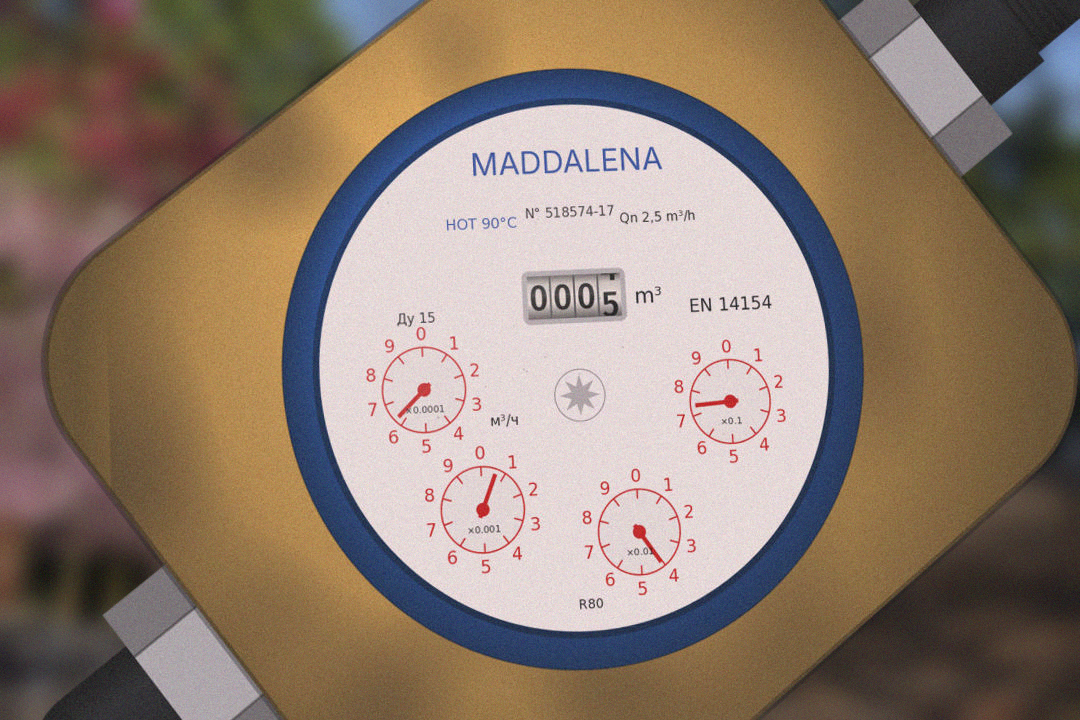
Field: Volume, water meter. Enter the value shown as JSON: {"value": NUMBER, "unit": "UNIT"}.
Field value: {"value": 4.7406, "unit": "m³"}
